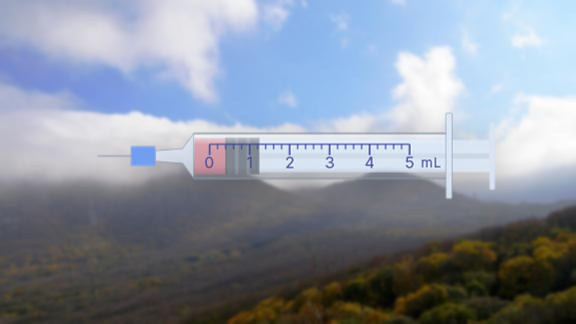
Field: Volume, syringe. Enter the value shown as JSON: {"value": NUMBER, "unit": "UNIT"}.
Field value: {"value": 0.4, "unit": "mL"}
